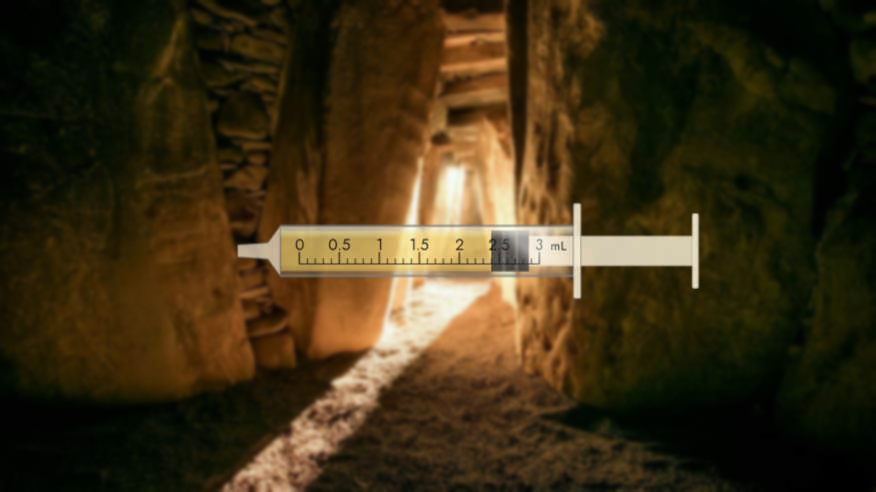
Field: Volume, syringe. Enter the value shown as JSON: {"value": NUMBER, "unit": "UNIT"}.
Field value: {"value": 2.4, "unit": "mL"}
